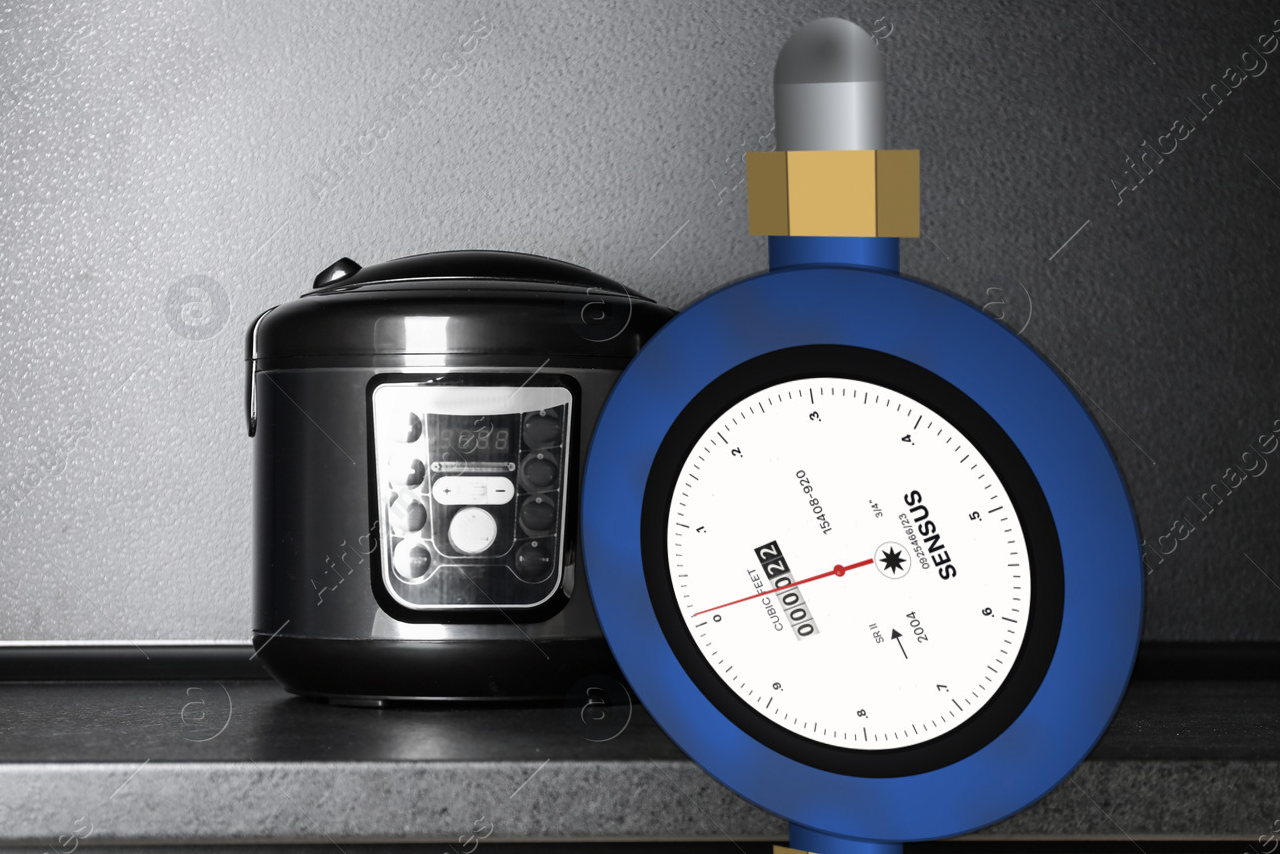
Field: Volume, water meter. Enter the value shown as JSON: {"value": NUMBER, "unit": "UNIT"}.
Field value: {"value": 22.01, "unit": "ft³"}
